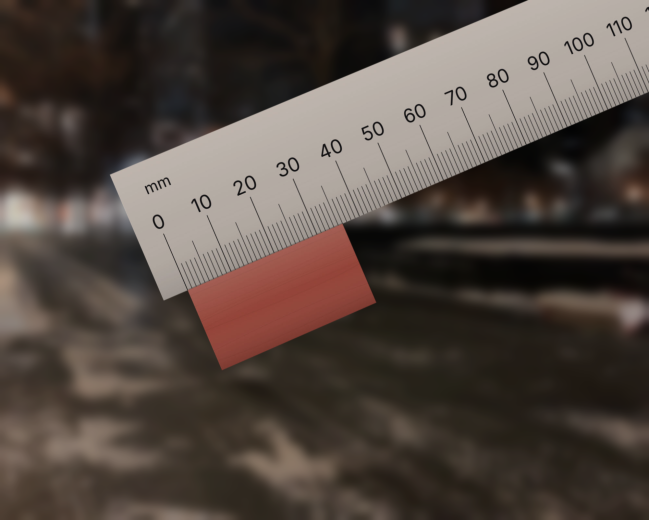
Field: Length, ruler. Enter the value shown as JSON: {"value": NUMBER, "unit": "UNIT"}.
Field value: {"value": 36, "unit": "mm"}
